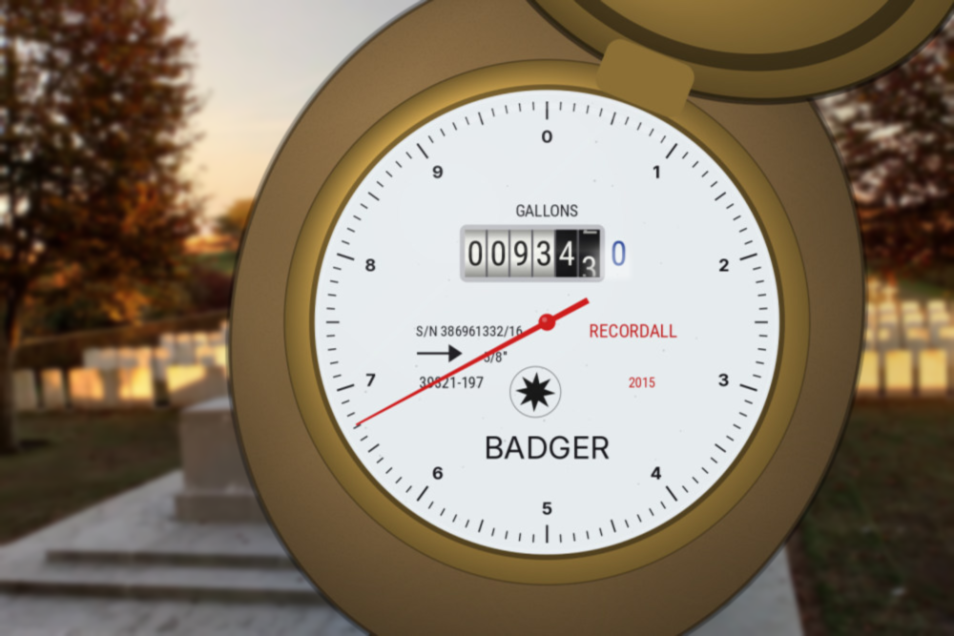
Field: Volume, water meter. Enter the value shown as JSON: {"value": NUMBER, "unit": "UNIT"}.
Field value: {"value": 93426.7, "unit": "gal"}
